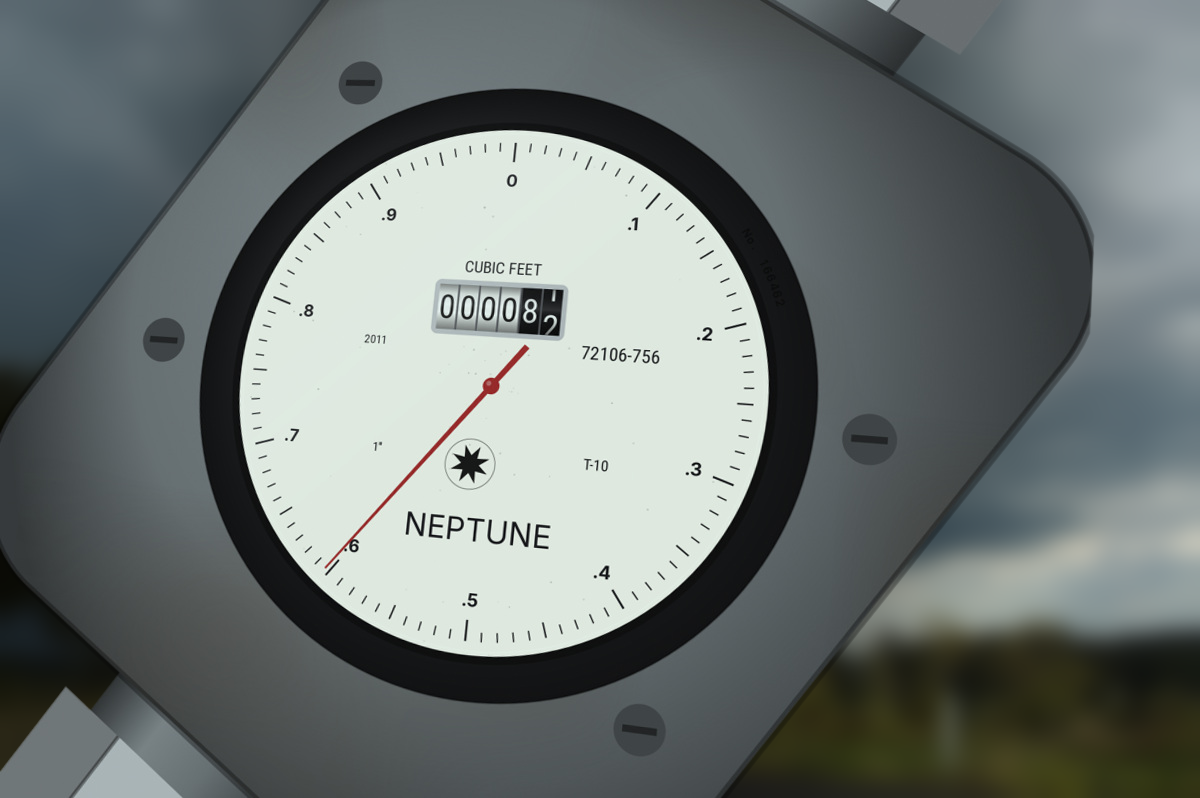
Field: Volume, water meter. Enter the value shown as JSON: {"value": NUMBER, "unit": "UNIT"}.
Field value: {"value": 81.60, "unit": "ft³"}
